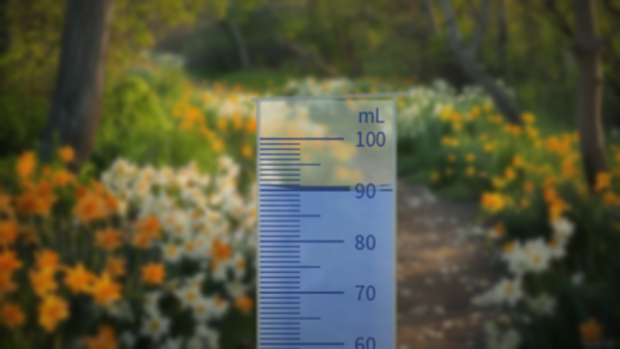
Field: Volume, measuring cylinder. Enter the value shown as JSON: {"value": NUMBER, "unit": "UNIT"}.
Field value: {"value": 90, "unit": "mL"}
